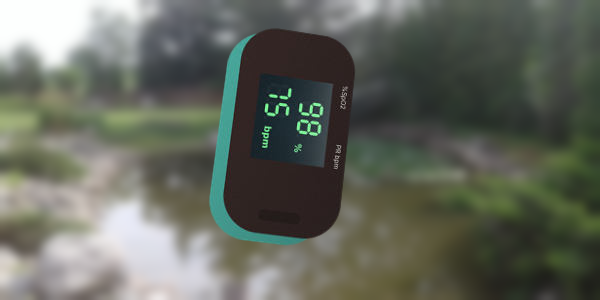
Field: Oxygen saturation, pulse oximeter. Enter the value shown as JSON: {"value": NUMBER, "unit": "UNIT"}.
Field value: {"value": 98, "unit": "%"}
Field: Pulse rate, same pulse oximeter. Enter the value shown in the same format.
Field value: {"value": 75, "unit": "bpm"}
